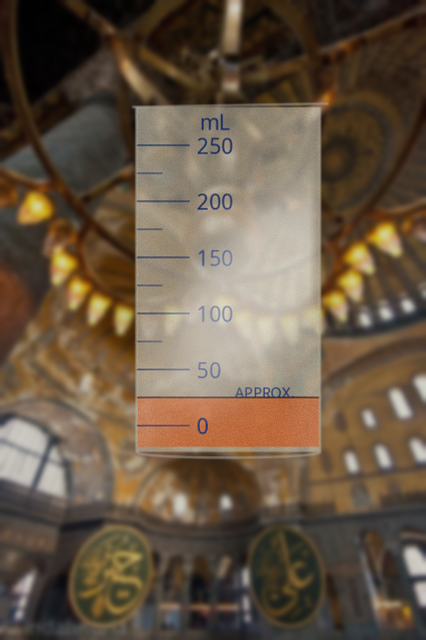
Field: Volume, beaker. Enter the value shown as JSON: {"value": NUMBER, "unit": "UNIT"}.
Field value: {"value": 25, "unit": "mL"}
